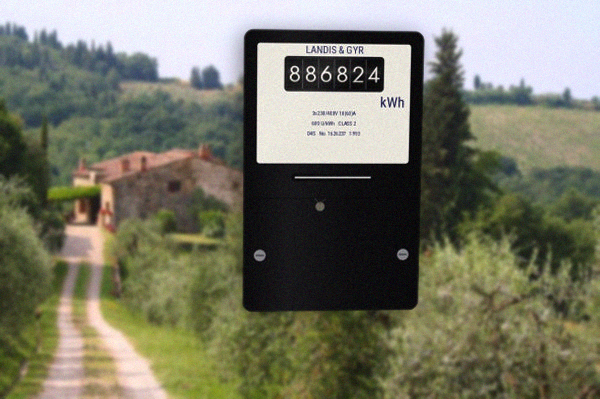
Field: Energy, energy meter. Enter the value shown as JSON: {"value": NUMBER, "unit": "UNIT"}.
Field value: {"value": 886824, "unit": "kWh"}
